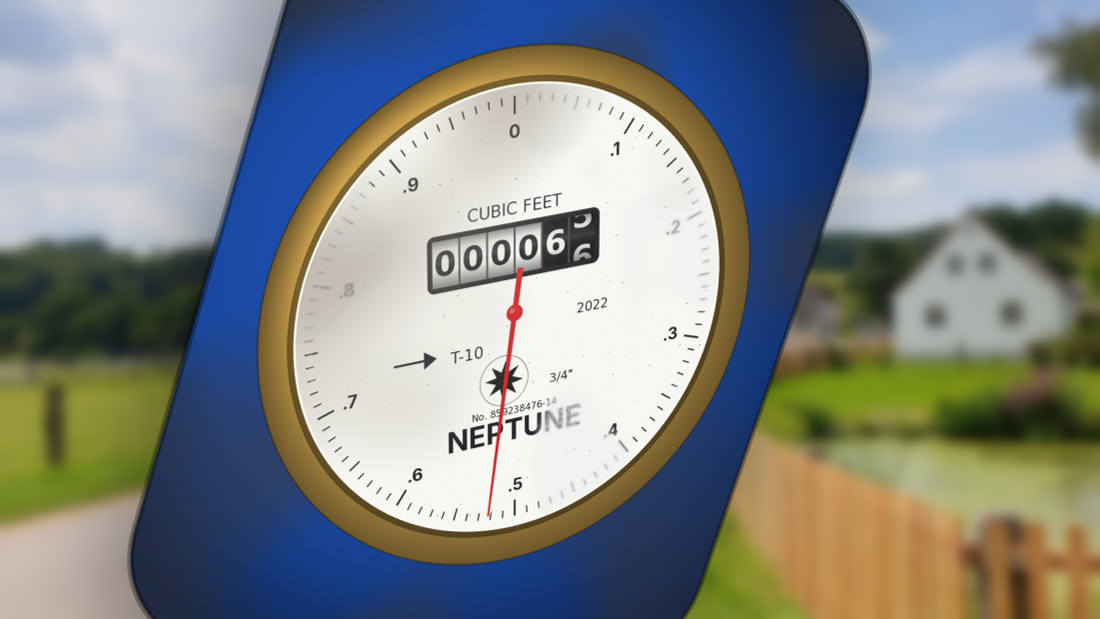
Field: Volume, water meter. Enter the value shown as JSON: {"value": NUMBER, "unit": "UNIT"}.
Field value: {"value": 65.52, "unit": "ft³"}
